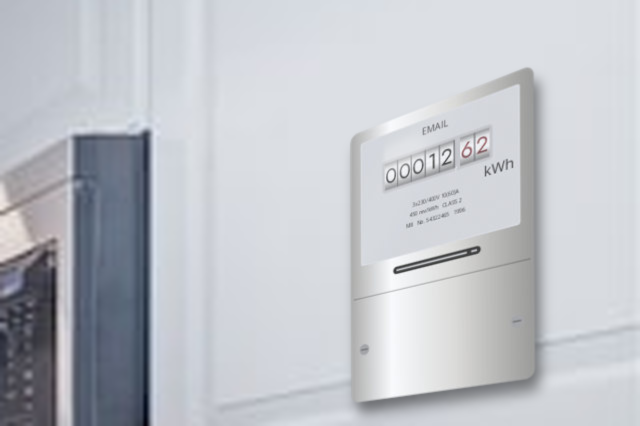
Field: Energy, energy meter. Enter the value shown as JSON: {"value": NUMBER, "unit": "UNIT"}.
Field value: {"value": 12.62, "unit": "kWh"}
